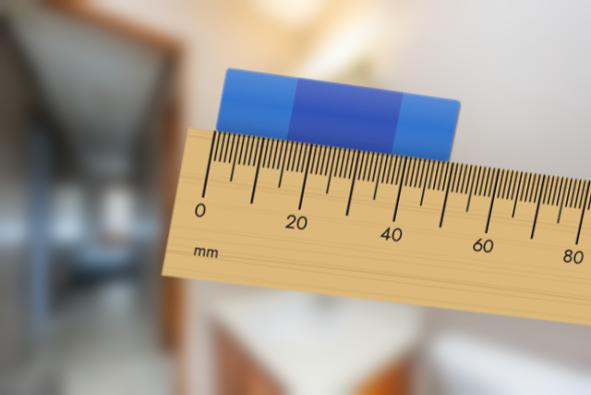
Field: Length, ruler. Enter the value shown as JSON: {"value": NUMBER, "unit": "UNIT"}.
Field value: {"value": 49, "unit": "mm"}
